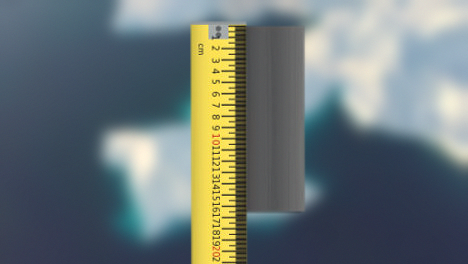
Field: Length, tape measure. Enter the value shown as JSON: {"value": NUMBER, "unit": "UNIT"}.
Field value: {"value": 16.5, "unit": "cm"}
